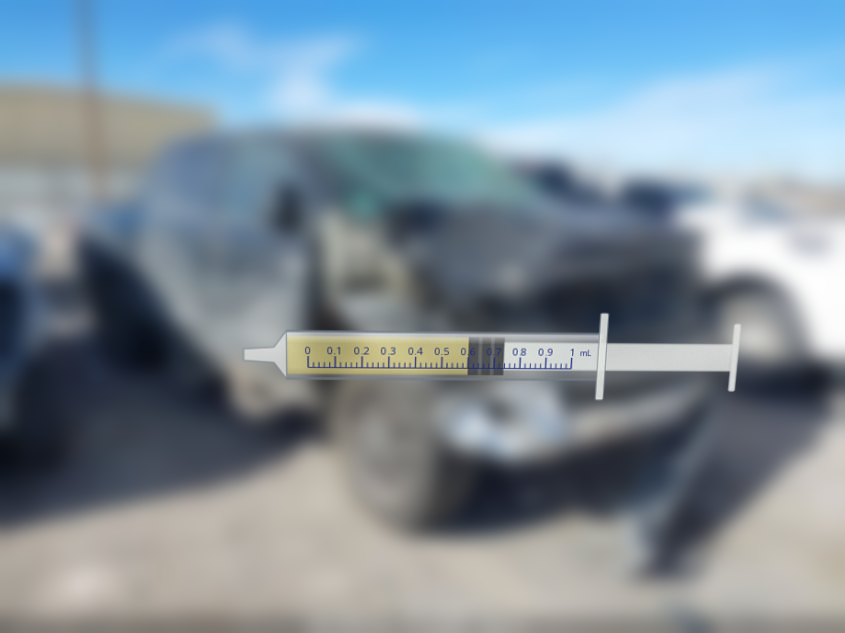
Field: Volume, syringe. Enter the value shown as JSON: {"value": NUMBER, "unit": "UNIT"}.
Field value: {"value": 0.6, "unit": "mL"}
